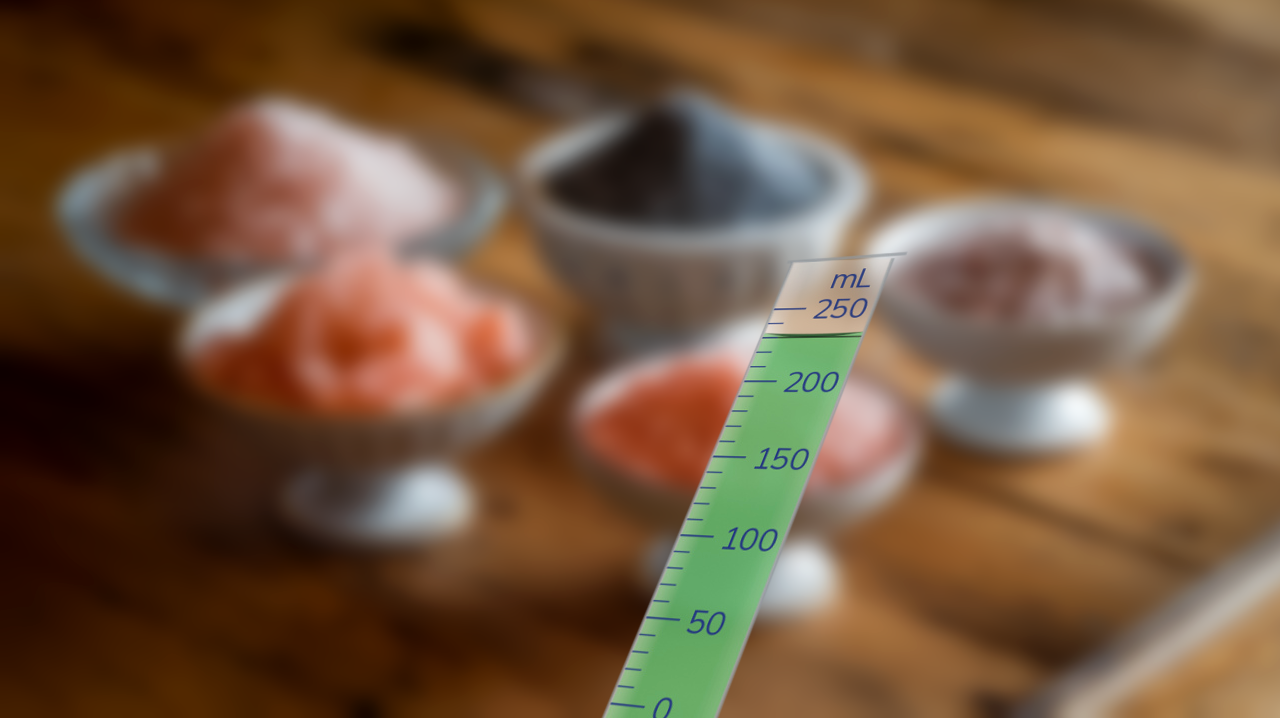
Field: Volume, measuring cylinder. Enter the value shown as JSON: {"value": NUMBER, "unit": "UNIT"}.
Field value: {"value": 230, "unit": "mL"}
